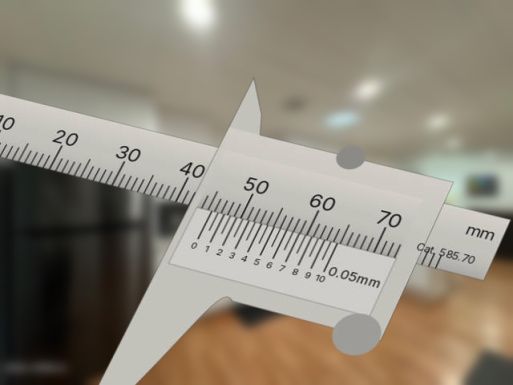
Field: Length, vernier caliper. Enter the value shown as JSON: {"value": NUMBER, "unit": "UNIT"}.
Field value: {"value": 45.6, "unit": "mm"}
